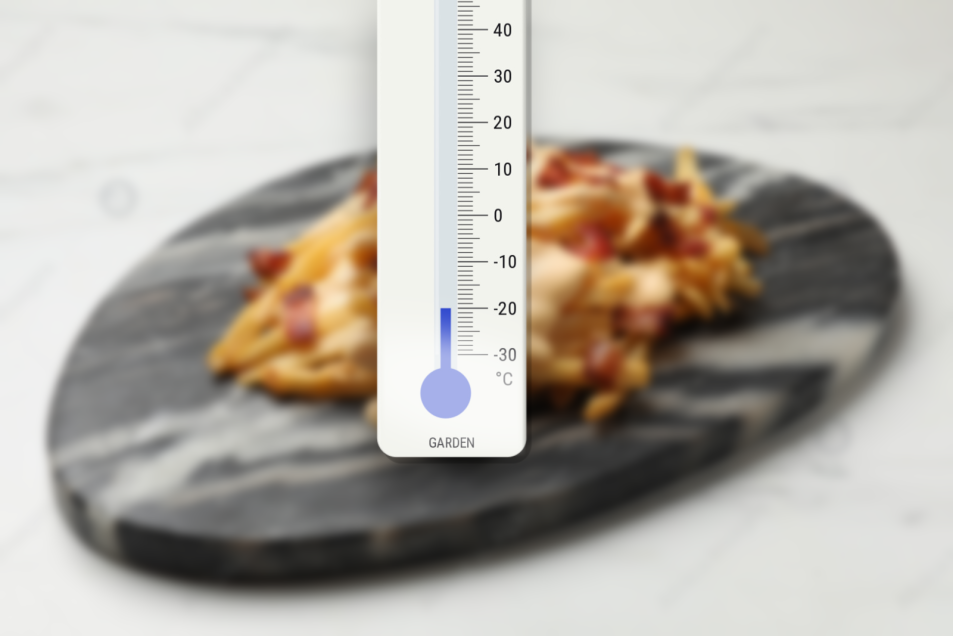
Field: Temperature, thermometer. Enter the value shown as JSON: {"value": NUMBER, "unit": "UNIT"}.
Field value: {"value": -20, "unit": "°C"}
